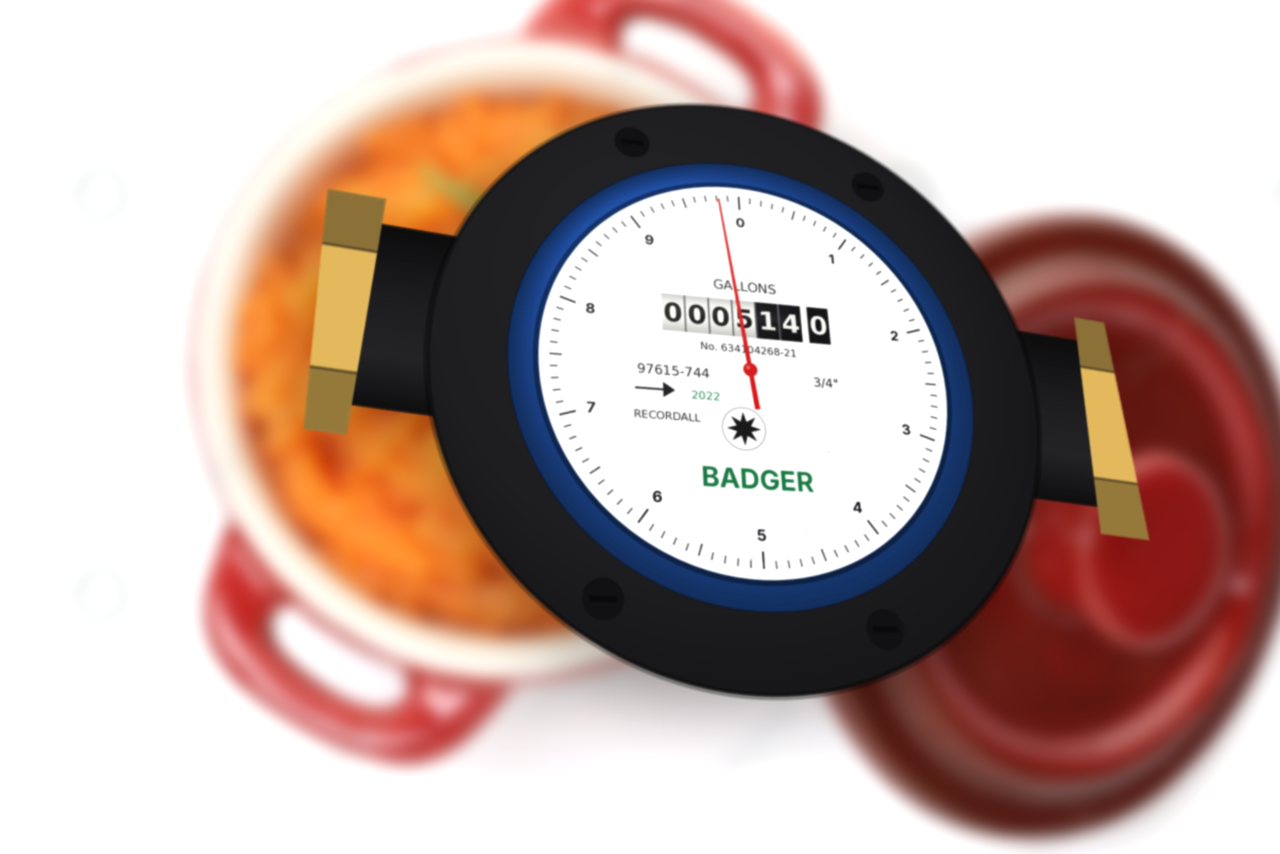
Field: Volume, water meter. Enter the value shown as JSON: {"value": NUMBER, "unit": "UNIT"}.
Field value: {"value": 5139.8, "unit": "gal"}
